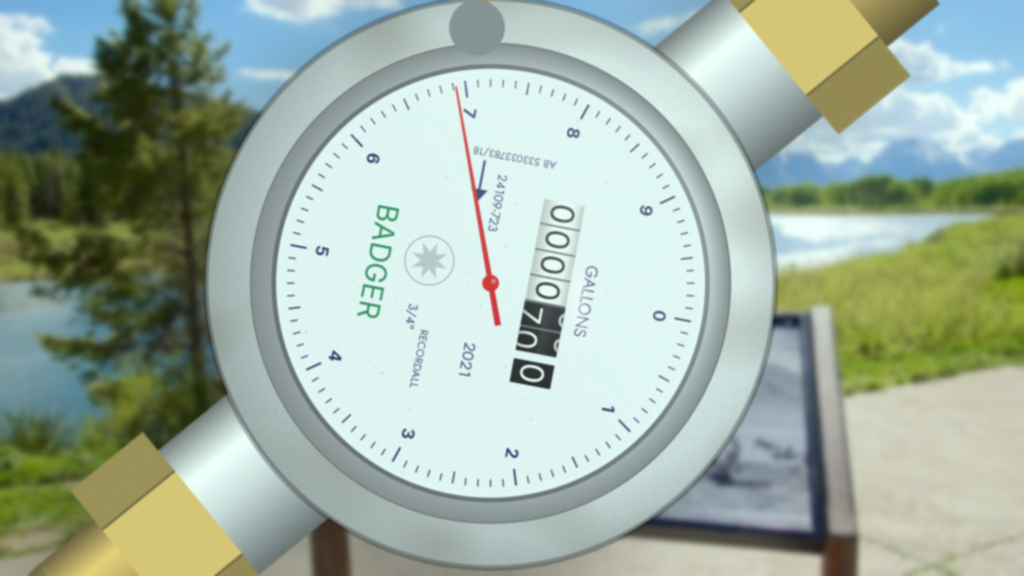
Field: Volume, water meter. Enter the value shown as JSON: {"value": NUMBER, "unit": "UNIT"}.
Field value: {"value": 696.9, "unit": "gal"}
